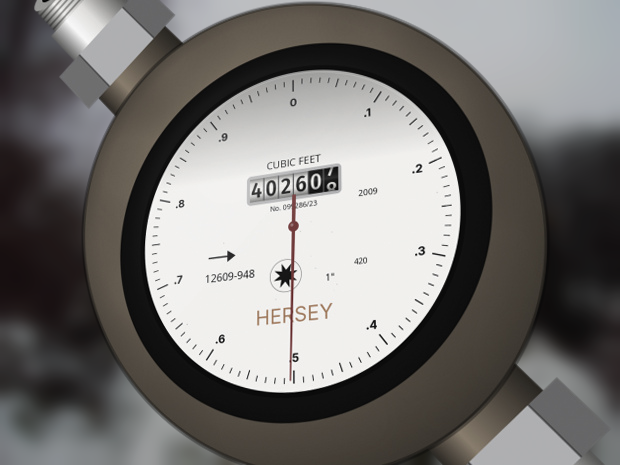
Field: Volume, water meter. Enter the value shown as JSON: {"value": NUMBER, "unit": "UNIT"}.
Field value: {"value": 402607.50, "unit": "ft³"}
